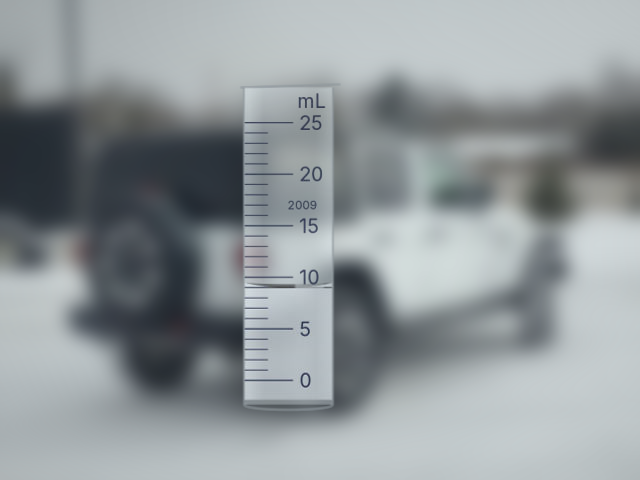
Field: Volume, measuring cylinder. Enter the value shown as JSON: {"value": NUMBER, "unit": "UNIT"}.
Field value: {"value": 9, "unit": "mL"}
